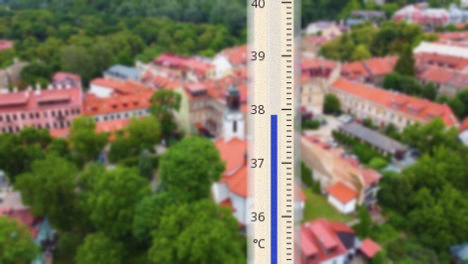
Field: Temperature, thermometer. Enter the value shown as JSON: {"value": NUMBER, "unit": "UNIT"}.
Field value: {"value": 37.9, "unit": "°C"}
